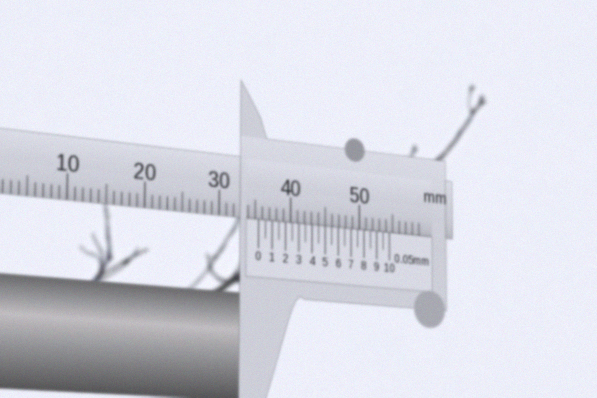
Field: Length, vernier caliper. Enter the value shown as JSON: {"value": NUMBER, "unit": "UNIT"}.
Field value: {"value": 35.5, "unit": "mm"}
